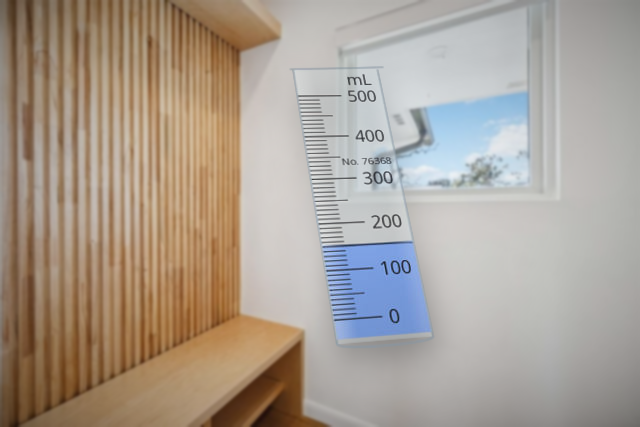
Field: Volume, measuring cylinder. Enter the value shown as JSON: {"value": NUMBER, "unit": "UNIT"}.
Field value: {"value": 150, "unit": "mL"}
